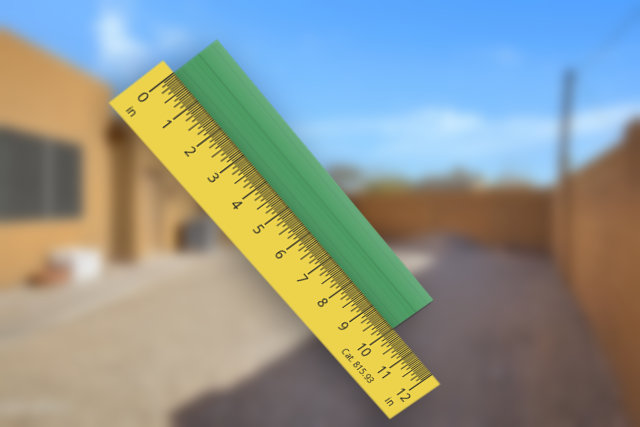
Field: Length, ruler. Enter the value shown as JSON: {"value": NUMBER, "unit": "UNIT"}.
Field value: {"value": 10, "unit": "in"}
